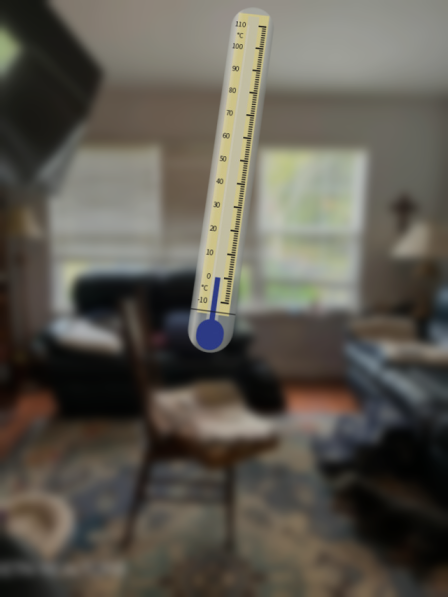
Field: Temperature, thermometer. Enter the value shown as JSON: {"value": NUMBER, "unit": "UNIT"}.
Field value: {"value": 0, "unit": "°C"}
